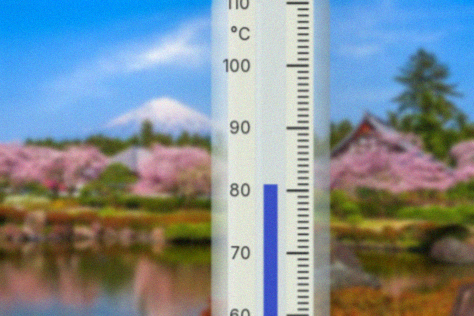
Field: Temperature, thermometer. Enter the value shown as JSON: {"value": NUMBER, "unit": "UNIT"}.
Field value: {"value": 81, "unit": "°C"}
